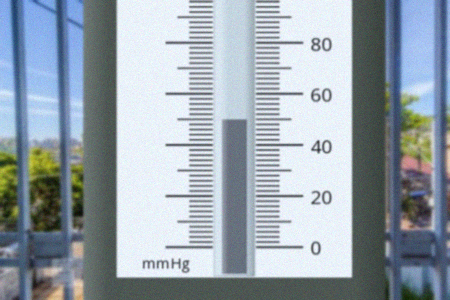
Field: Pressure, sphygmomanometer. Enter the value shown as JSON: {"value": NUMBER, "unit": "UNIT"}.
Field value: {"value": 50, "unit": "mmHg"}
